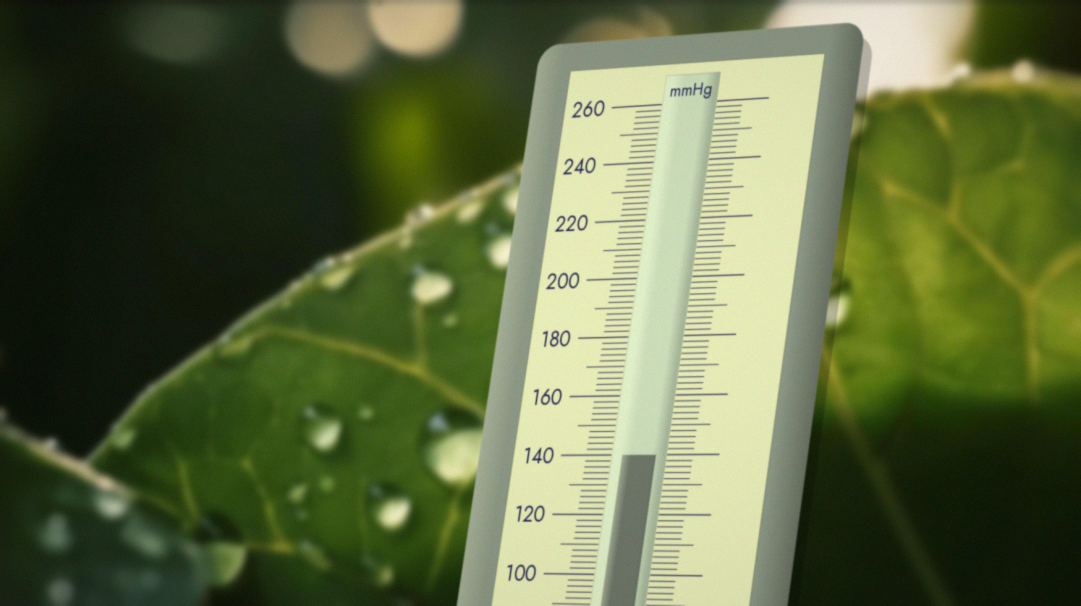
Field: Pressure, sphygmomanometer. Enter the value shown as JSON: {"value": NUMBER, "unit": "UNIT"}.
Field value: {"value": 140, "unit": "mmHg"}
